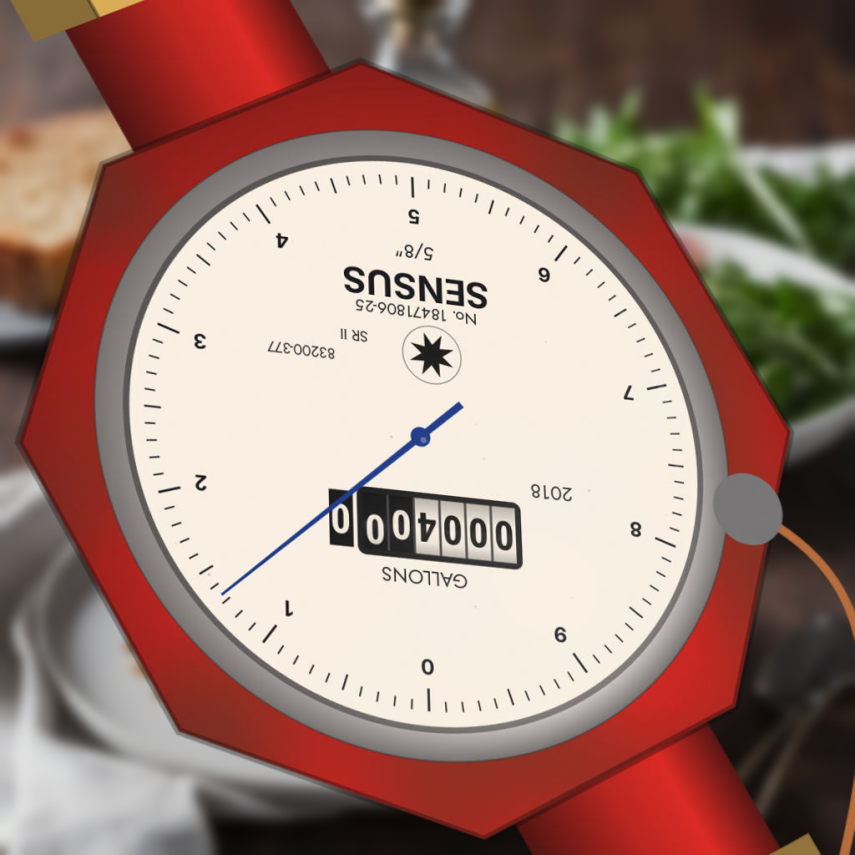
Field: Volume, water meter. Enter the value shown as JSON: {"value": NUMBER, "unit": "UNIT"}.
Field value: {"value": 4001.3, "unit": "gal"}
